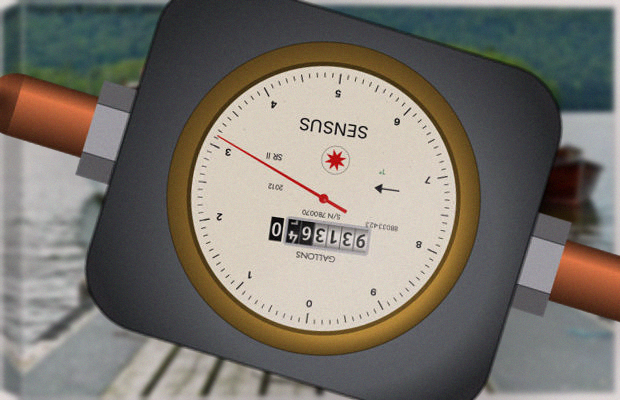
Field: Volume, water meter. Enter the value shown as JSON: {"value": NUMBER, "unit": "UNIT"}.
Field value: {"value": 9313643.1, "unit": "gal"}
